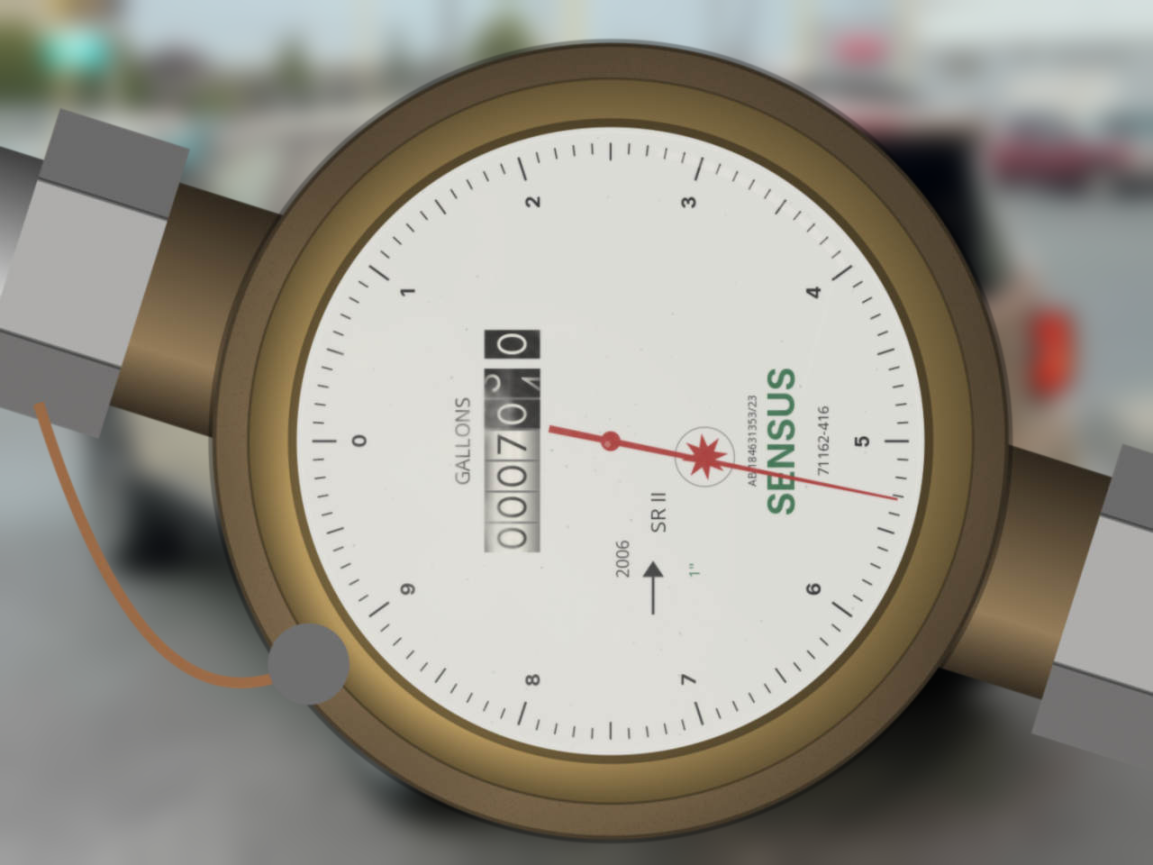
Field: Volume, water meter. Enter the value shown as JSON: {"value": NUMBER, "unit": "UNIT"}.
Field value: {"value": 7035.3, "unit": "gal"}
